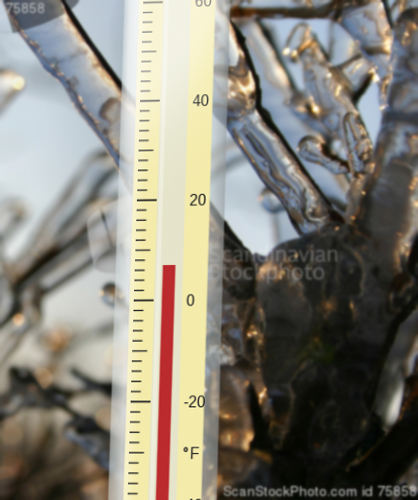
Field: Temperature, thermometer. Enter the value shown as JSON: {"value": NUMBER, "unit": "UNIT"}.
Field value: {"value": 7, "unit": "°F"}
